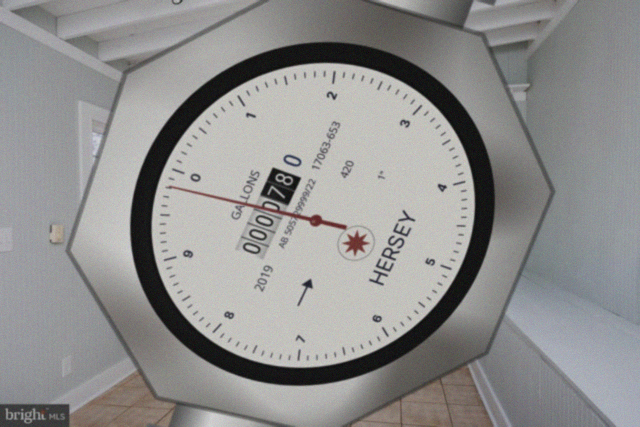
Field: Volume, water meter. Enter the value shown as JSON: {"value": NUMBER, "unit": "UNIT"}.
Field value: {"value": 779.8, "unit": "gal"}
